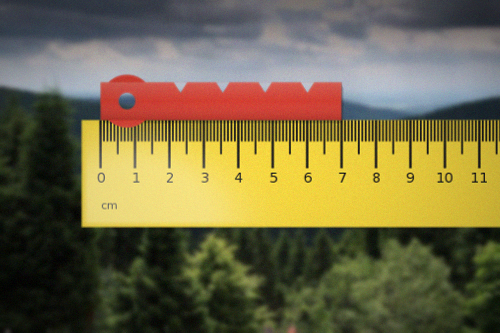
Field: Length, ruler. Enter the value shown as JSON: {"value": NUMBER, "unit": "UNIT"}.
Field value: {"value": 7, "unit": "cm"}
